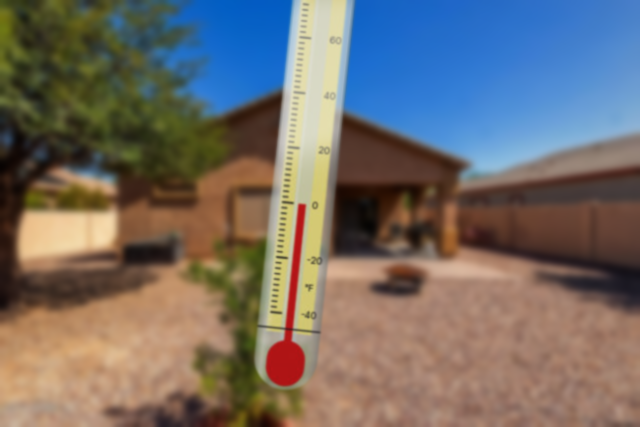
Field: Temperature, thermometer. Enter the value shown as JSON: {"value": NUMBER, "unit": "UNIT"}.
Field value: {"value": 0, "unit": "°F"}
